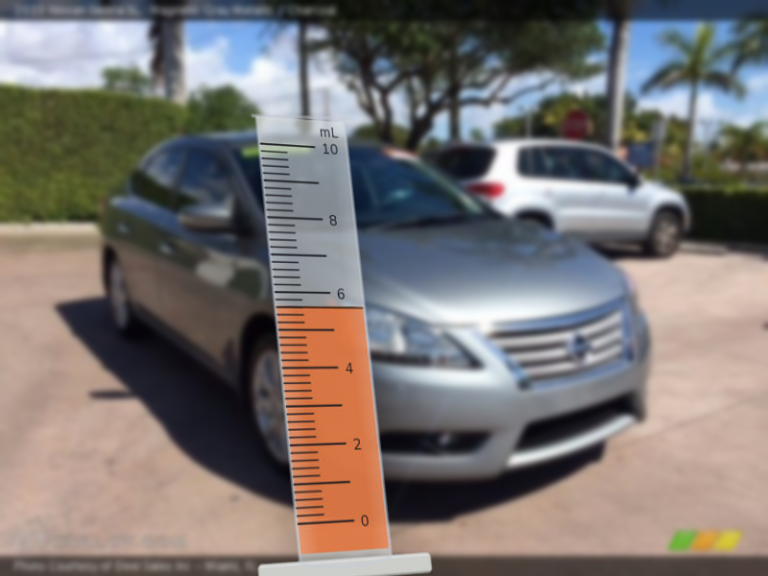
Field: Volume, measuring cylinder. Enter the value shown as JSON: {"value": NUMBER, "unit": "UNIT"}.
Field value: {"value": 5.6, "unit": "mL"}
